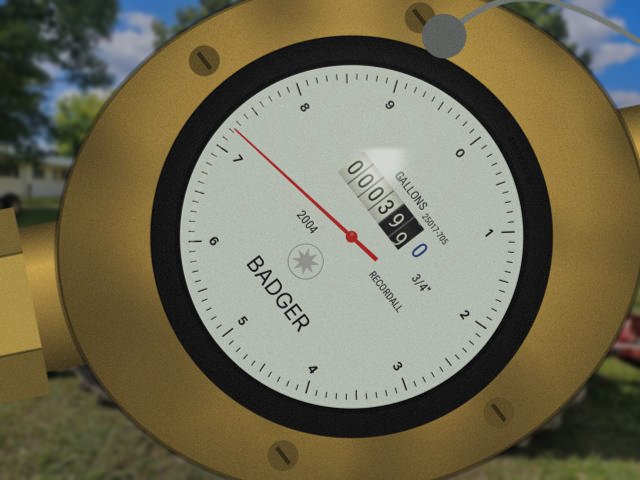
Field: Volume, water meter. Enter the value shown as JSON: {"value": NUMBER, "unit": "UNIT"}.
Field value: {"value": 3987.2, "unit": "gal"}
